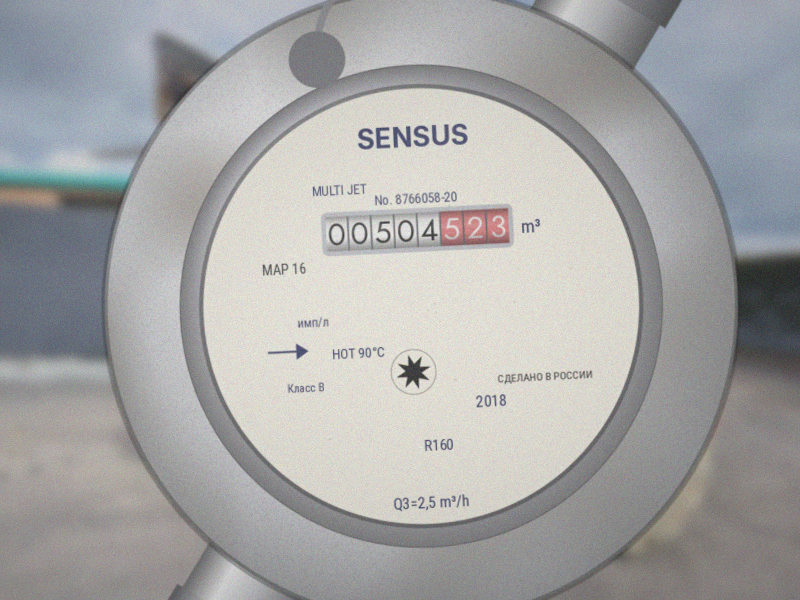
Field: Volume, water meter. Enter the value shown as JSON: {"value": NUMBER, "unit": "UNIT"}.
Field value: {"value": 504.523, "unit": "m³"}
